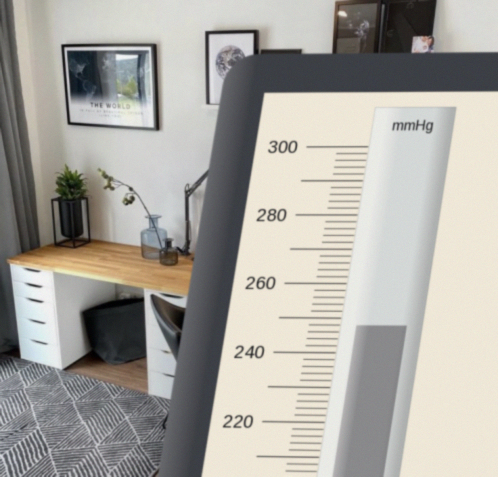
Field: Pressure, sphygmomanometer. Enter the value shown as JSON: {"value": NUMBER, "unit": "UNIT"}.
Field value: {"value": 248, "unit": "mmHg"}
